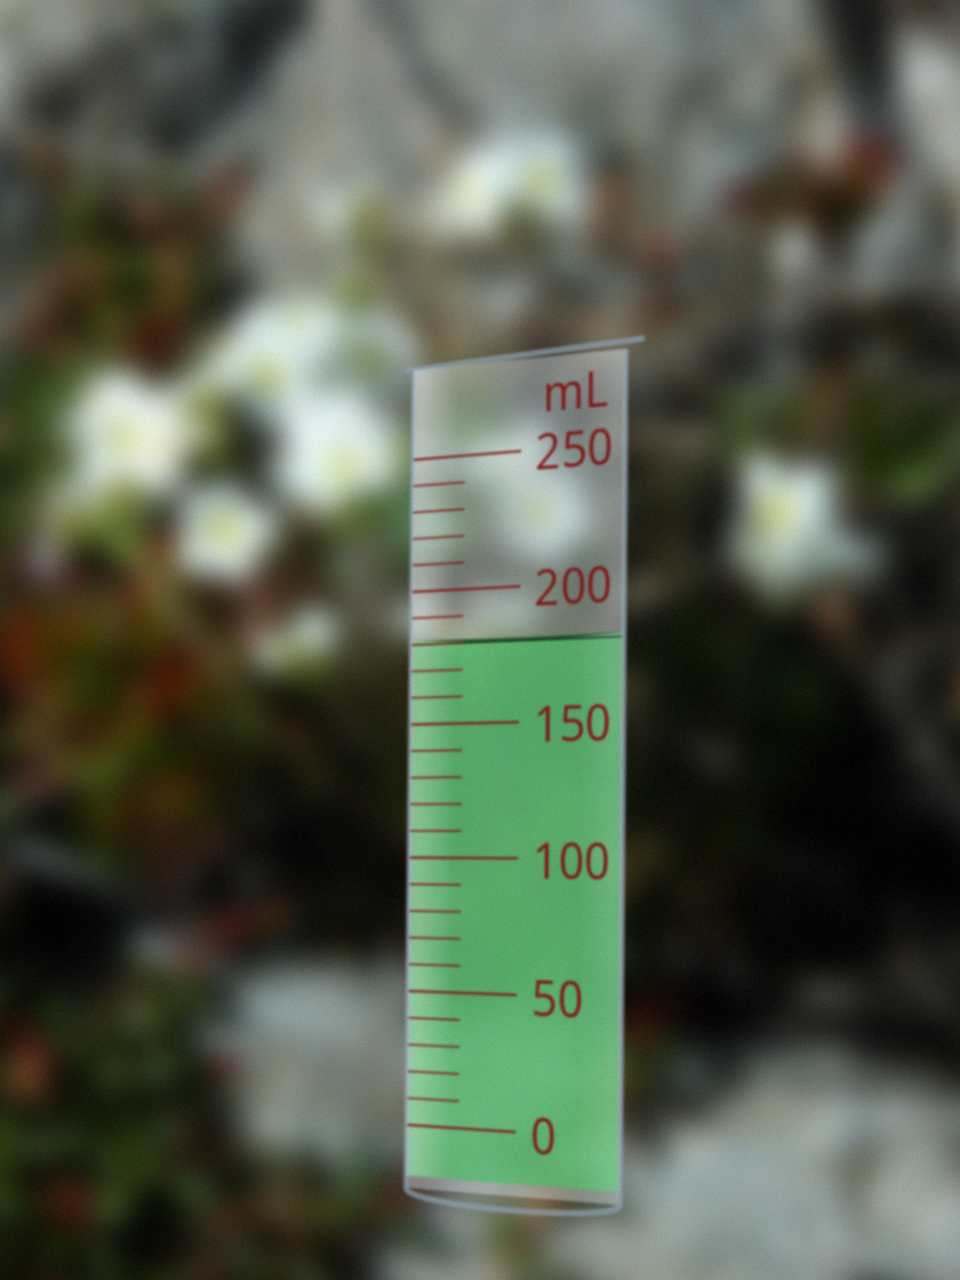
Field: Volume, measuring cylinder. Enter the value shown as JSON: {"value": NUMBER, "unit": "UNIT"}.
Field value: {"value": 180, "unit": "mL"}
